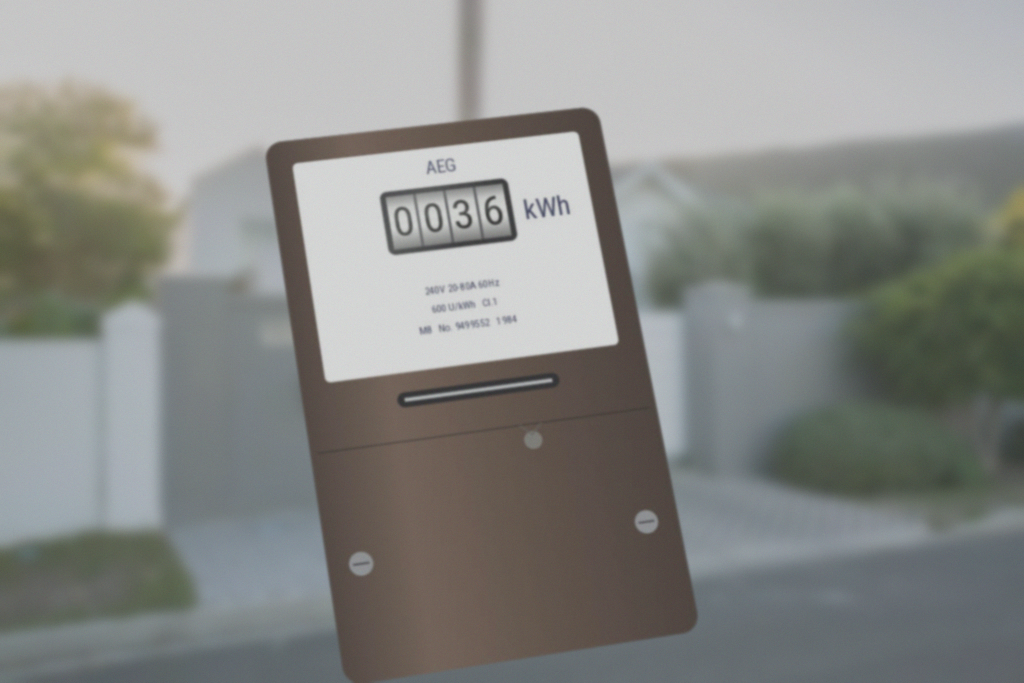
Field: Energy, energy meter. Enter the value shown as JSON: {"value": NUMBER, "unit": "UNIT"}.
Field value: {"value": 36, "unit": "kWh"}
